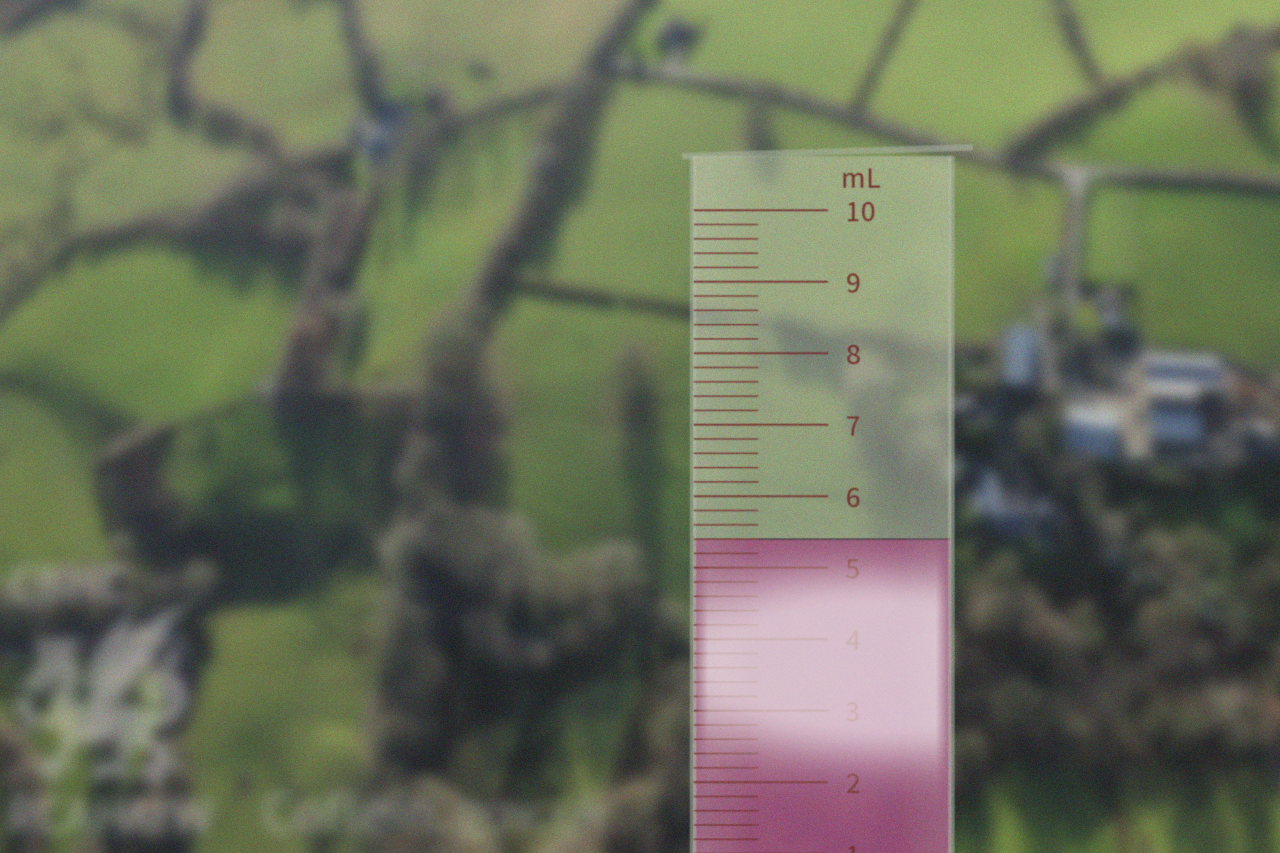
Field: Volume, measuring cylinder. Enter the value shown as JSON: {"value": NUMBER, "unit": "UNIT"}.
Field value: {"value": 5.4, "unit": "mL"}
